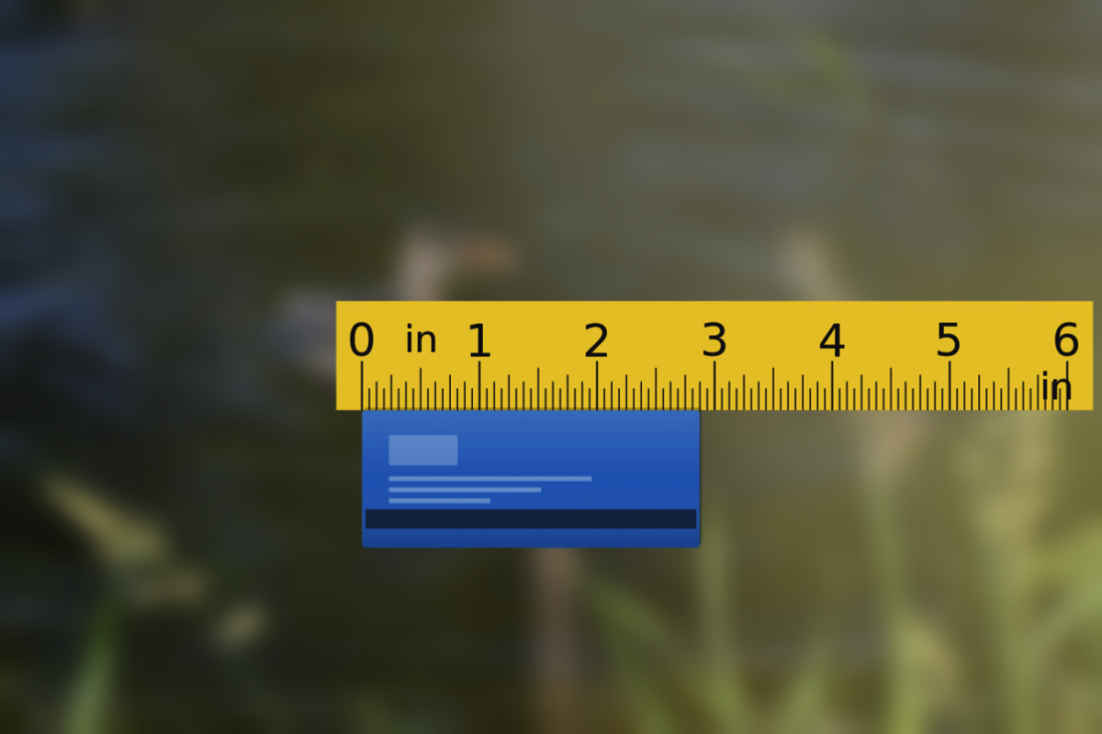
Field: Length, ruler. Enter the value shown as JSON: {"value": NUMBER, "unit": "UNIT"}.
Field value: {"value": 2.875, "unit": "in"}
